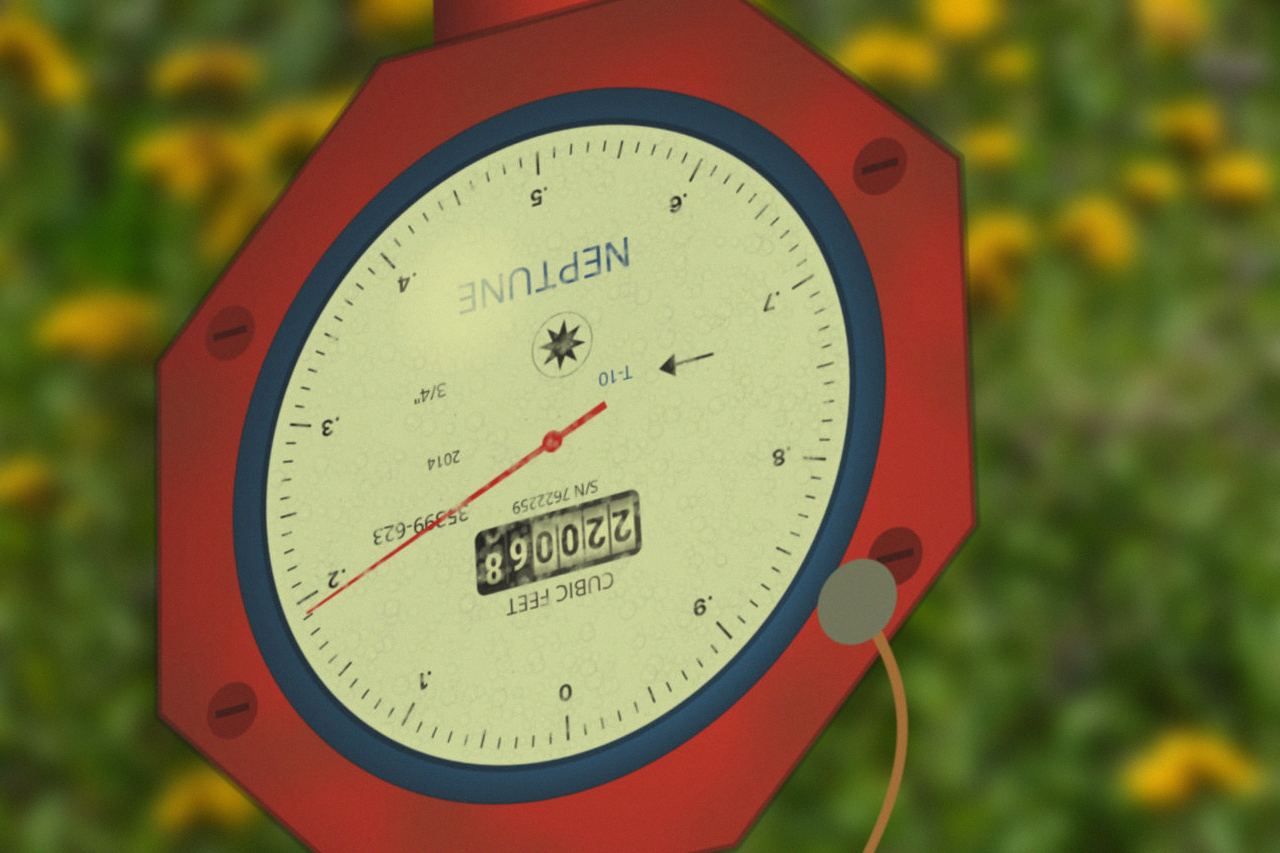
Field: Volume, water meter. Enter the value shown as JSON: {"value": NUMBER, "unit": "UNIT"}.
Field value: {"value": 220068.19, "unit": "ft³"}
